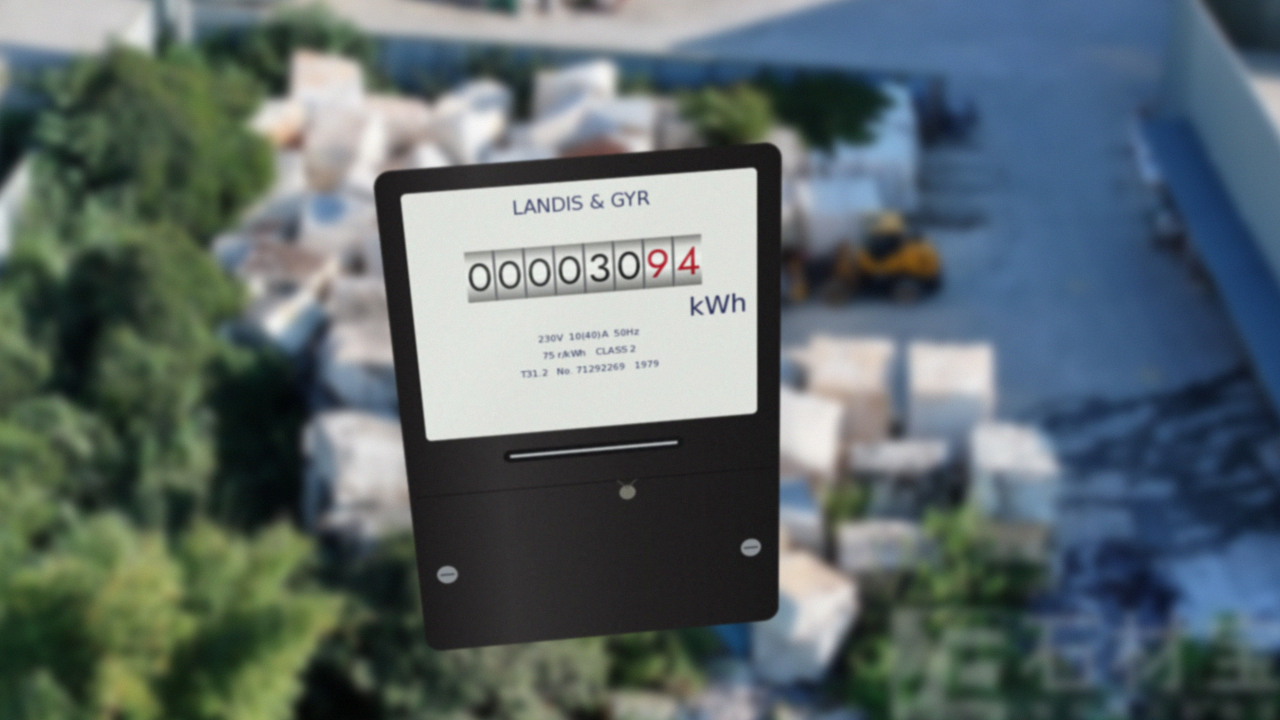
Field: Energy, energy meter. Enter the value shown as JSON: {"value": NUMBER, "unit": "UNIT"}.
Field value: {"value": 30.94, "unit": "kWh"}
